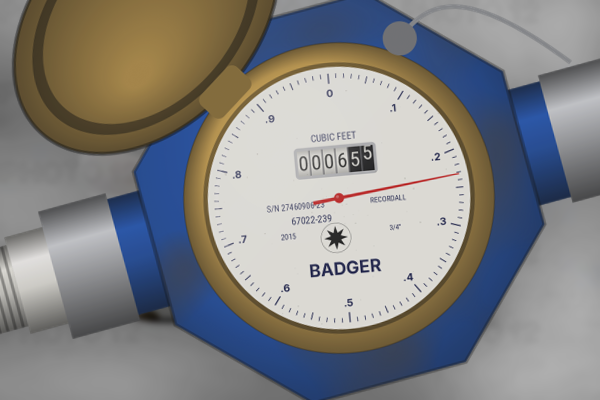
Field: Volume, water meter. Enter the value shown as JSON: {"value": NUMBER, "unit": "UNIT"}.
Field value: {"value": 655.23, "unit": "ft³"}
